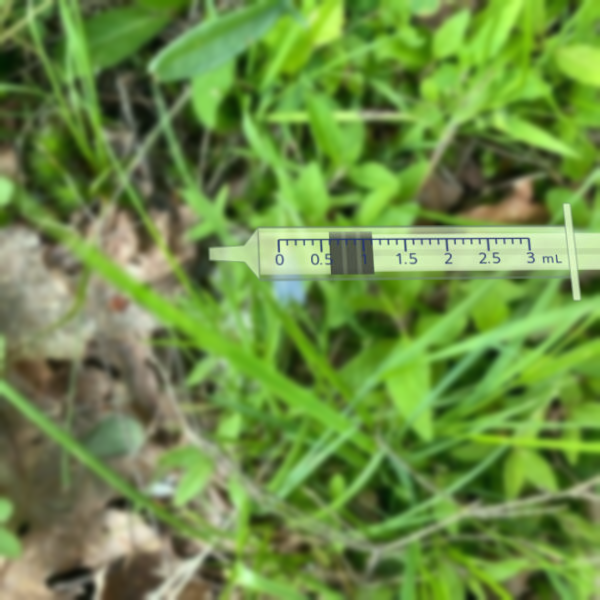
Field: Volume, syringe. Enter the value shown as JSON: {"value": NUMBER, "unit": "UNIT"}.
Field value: {"value": 0.6, "unit": "mL"}
